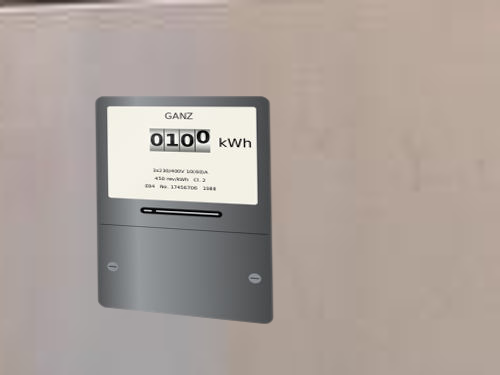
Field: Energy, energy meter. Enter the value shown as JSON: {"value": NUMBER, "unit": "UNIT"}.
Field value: {"value": 100, "unit": "kWh"}
